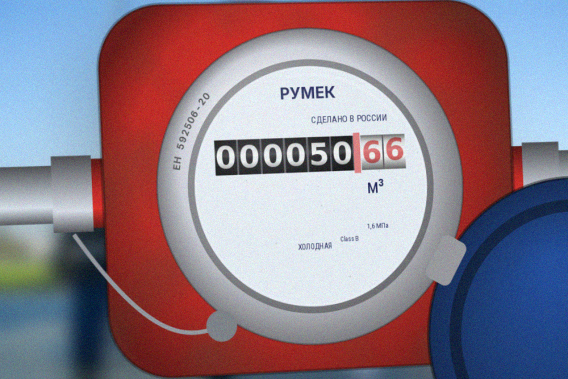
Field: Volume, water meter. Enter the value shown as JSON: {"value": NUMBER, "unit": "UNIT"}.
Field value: {"value": 50.66, "unit": "m³"}
